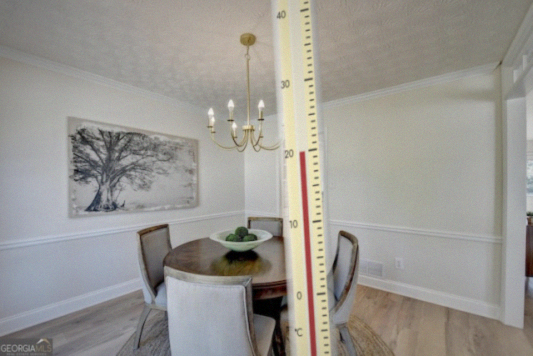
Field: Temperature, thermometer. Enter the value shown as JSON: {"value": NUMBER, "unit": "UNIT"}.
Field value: {"value": 20, "unit": "°C"}
